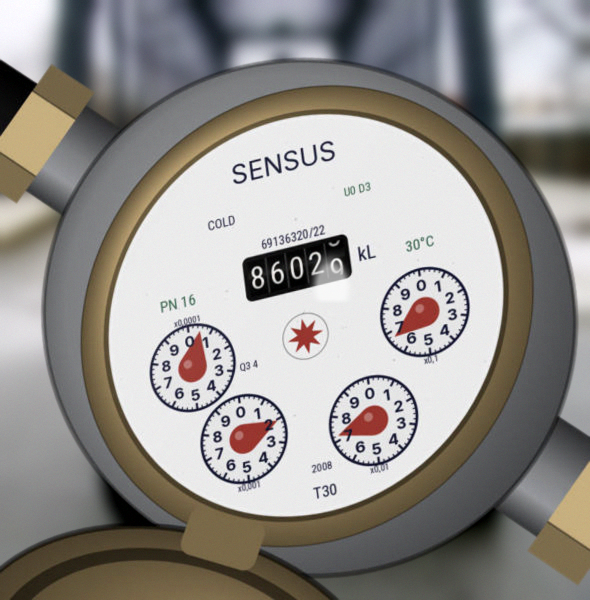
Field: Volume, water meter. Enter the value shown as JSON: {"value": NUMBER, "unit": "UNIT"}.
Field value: {"value": 86028.6720, "unit": "kL"}
